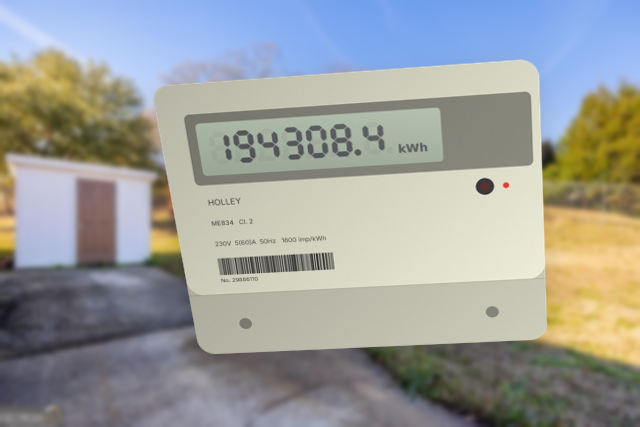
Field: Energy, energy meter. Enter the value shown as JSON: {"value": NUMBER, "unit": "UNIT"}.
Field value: {"value": 194308.4, "unit": "kWh"}
